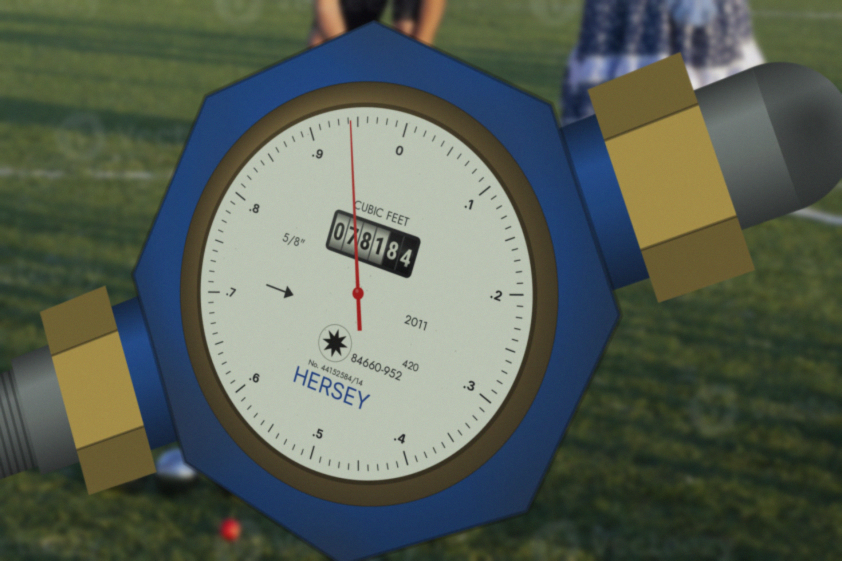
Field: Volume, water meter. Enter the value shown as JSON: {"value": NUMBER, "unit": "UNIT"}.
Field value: {"value": 78183.94, "unit": "ft³"}
